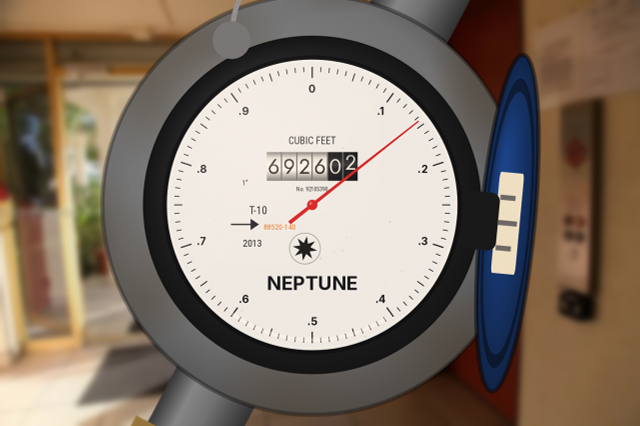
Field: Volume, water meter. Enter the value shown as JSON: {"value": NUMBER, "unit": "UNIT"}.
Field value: {"value": 692602.14, "unit": "ft³"}
